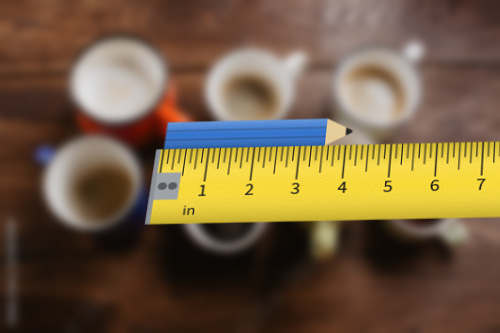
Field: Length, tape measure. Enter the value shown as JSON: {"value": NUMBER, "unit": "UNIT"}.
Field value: {"value": 4.125, "unit": "in"}
